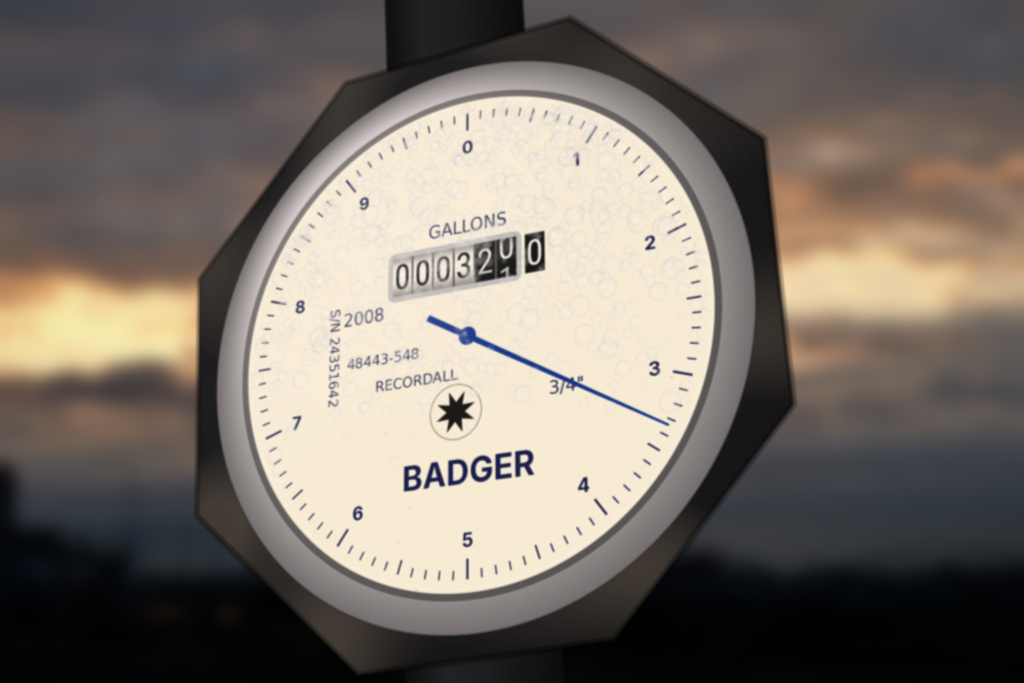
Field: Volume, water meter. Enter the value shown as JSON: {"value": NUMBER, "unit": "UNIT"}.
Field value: {"value": 3203.3, "unit": "gal"}
